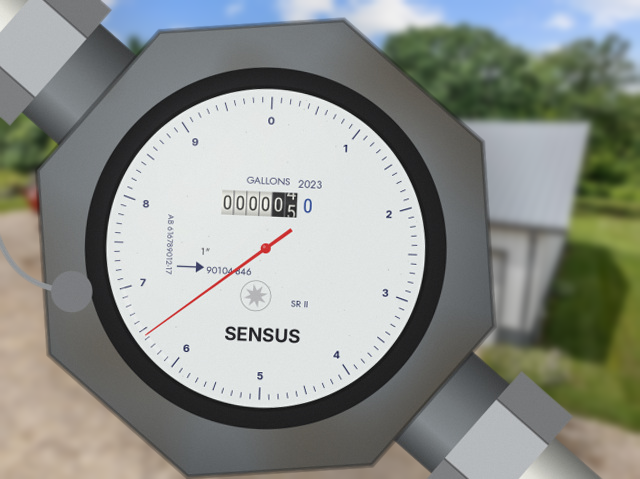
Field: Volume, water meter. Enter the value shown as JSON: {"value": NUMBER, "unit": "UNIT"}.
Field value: {"value": 46.4, "unit": "gal"}
